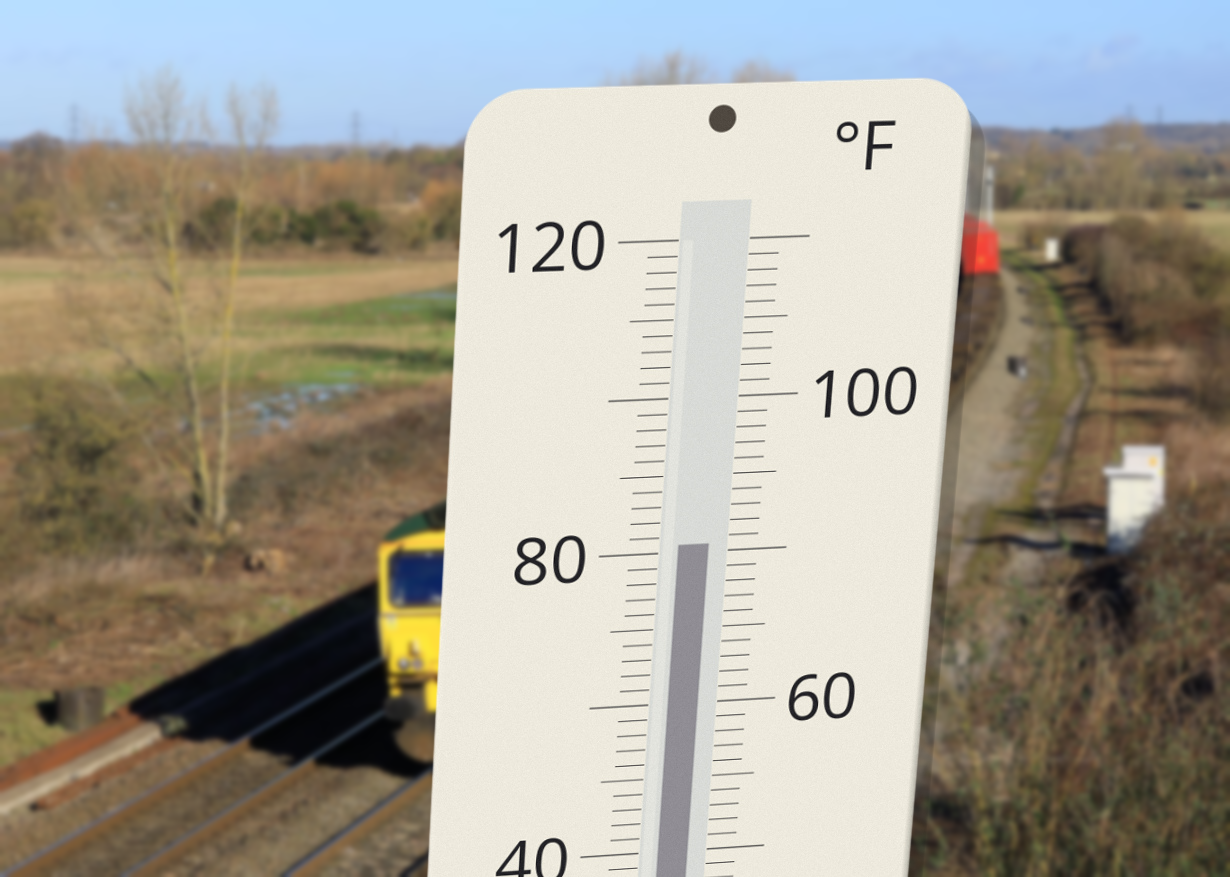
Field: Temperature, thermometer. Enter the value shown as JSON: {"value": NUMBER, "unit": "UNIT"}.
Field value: {"value": 81, "unit": "°F"}
